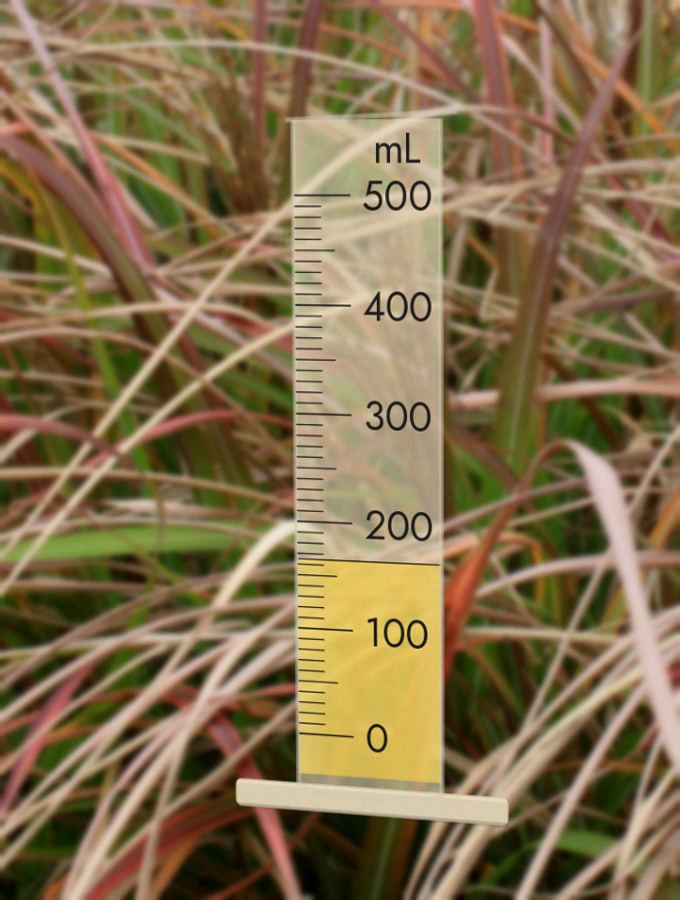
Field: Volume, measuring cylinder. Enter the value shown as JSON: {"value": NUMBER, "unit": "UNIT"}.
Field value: {"value": 165, "unit": "mL"}
